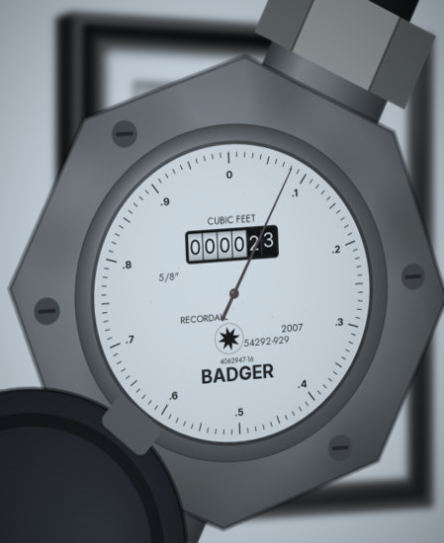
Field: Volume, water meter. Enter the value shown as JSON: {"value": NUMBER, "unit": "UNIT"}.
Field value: {"value": 23.08, "unit": "ft³"}
